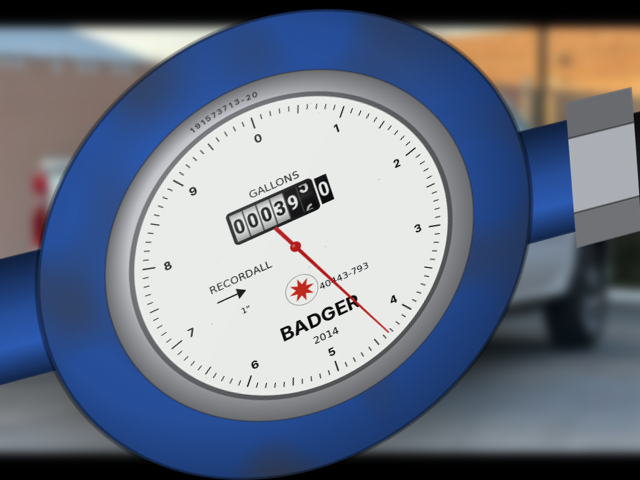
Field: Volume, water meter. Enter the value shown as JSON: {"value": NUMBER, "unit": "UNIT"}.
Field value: {"value": 3954.3, "unit": "gal"}
